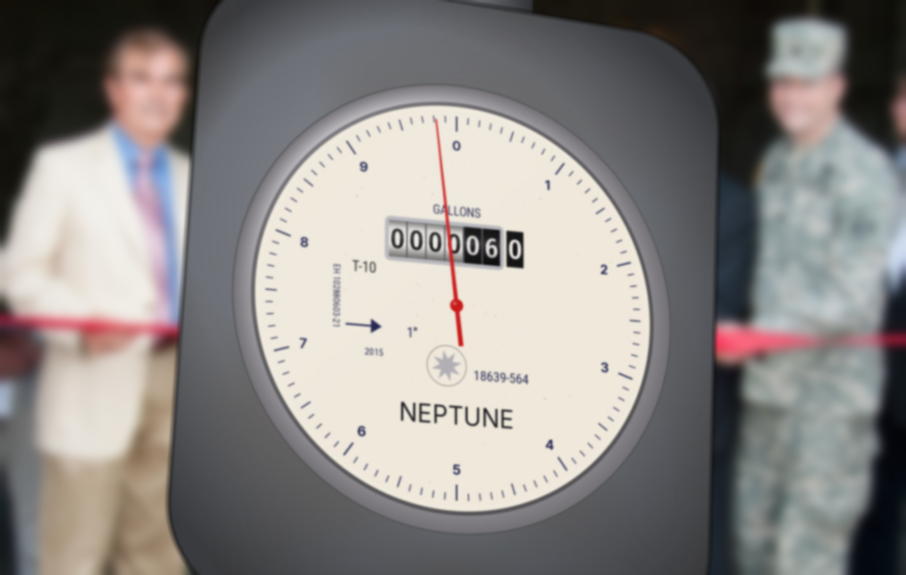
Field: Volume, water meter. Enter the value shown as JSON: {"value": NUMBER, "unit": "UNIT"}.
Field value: {"value": 59.8, "unit": "gal"}
